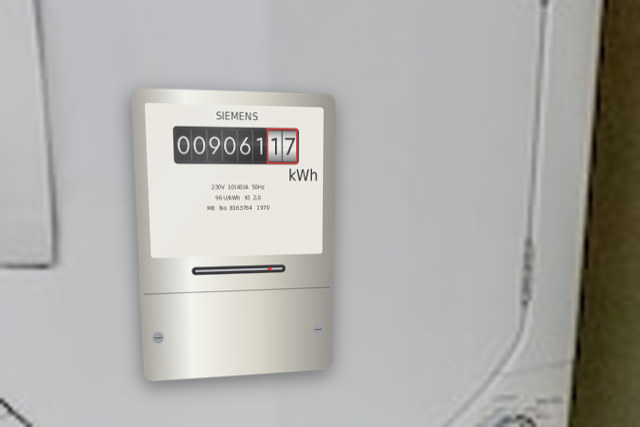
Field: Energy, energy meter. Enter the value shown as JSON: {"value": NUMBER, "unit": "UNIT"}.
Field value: {"value": 9061.17, "unit": "kWh"}
